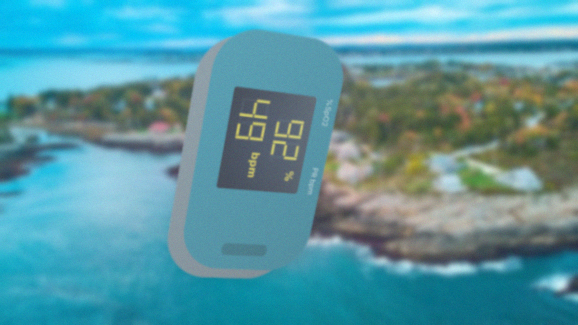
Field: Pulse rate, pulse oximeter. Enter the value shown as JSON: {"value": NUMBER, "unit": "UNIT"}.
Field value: {"value": 49, "unit": "bpm"}
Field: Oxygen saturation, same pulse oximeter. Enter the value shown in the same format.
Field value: {"value": 92, "unit": "%"}
